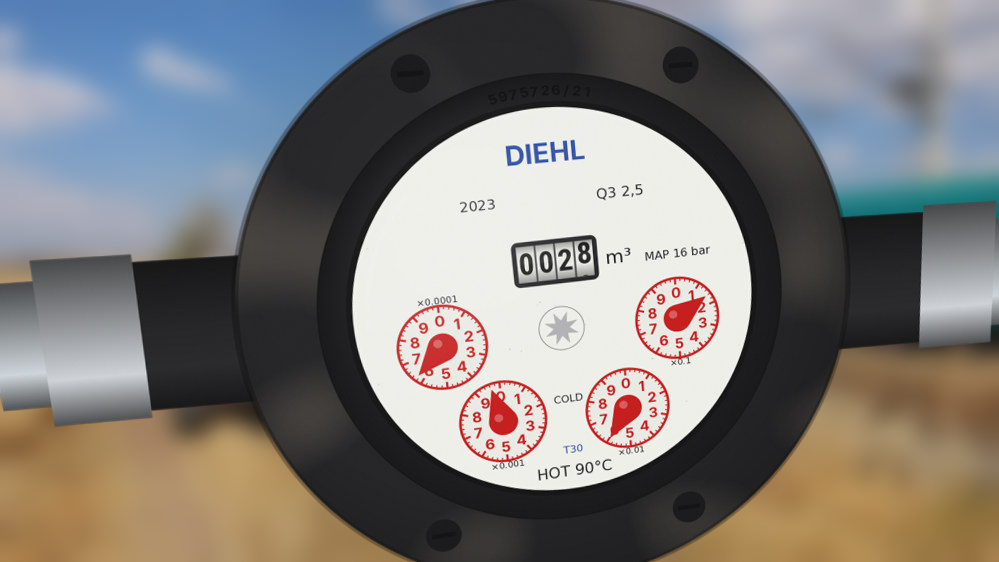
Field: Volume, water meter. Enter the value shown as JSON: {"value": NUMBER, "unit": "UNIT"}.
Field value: {"value": 28.1596, "unit": "m³"}
